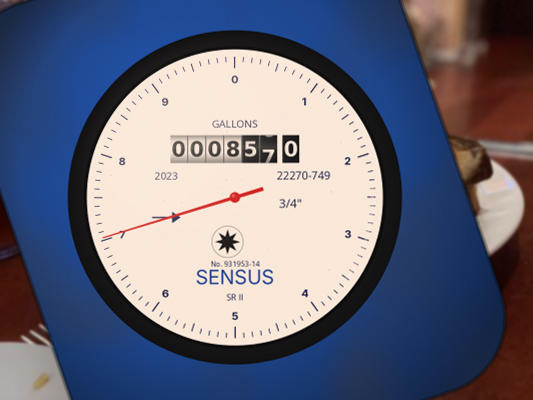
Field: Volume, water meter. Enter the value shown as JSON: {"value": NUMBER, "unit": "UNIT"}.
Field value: {"value": 8567.0, "unit": "gal"}
